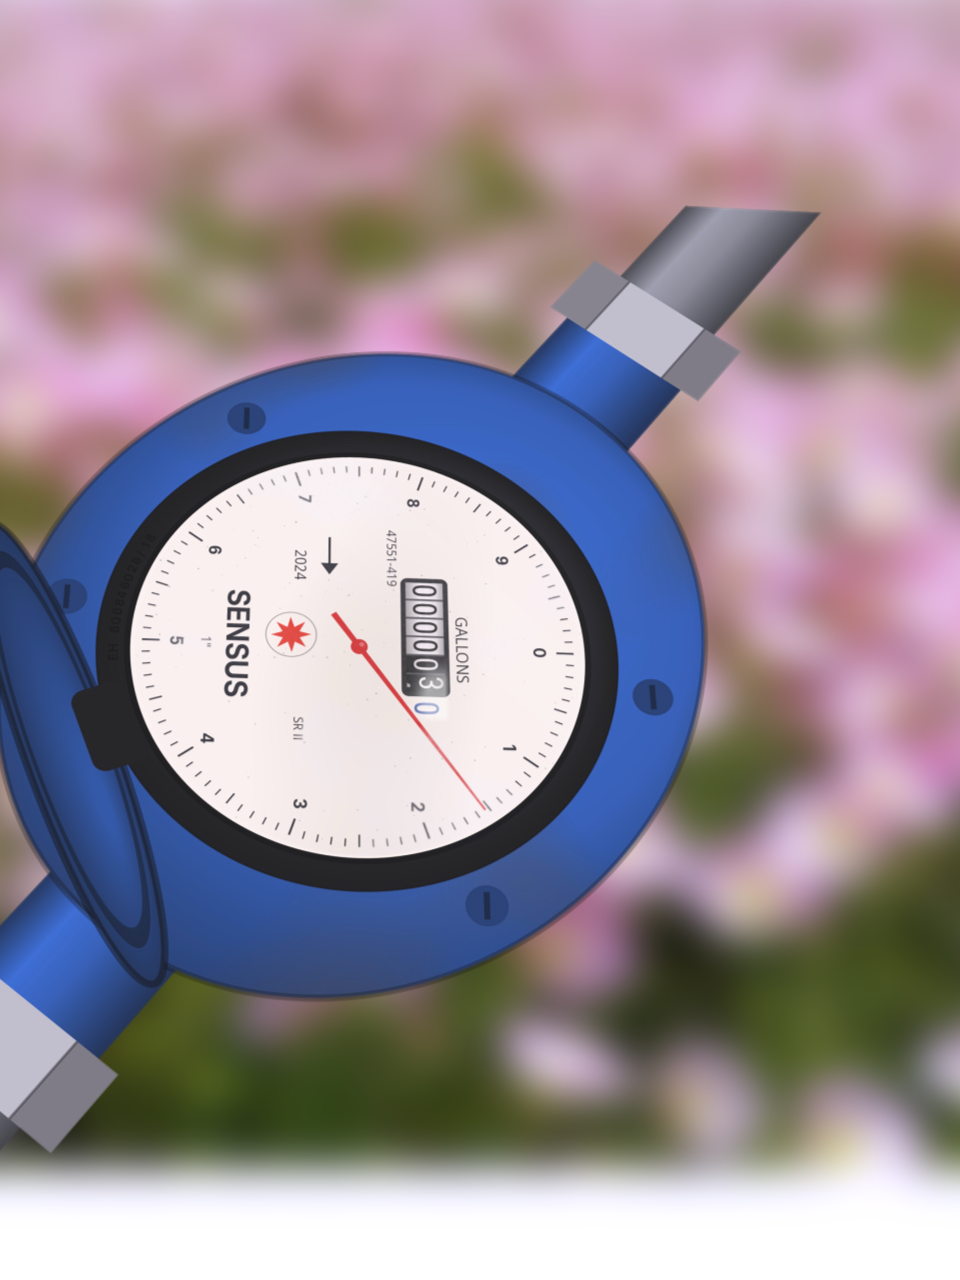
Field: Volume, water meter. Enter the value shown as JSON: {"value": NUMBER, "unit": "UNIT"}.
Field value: {"value": 31.5, "unit": "gal"}
